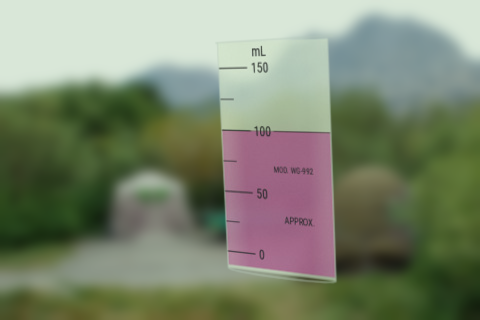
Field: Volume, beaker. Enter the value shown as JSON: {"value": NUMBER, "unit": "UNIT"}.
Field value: {"value": 100, "unit": "mL"}
